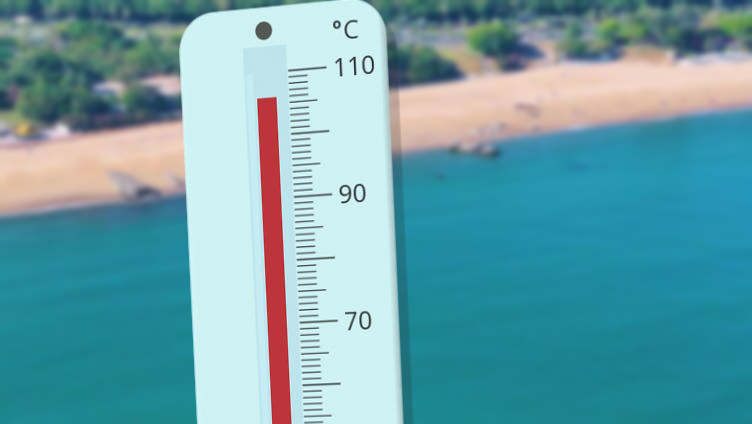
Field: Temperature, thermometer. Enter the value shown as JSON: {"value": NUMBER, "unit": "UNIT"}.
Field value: {"value": 106, "unit": "°C"}
